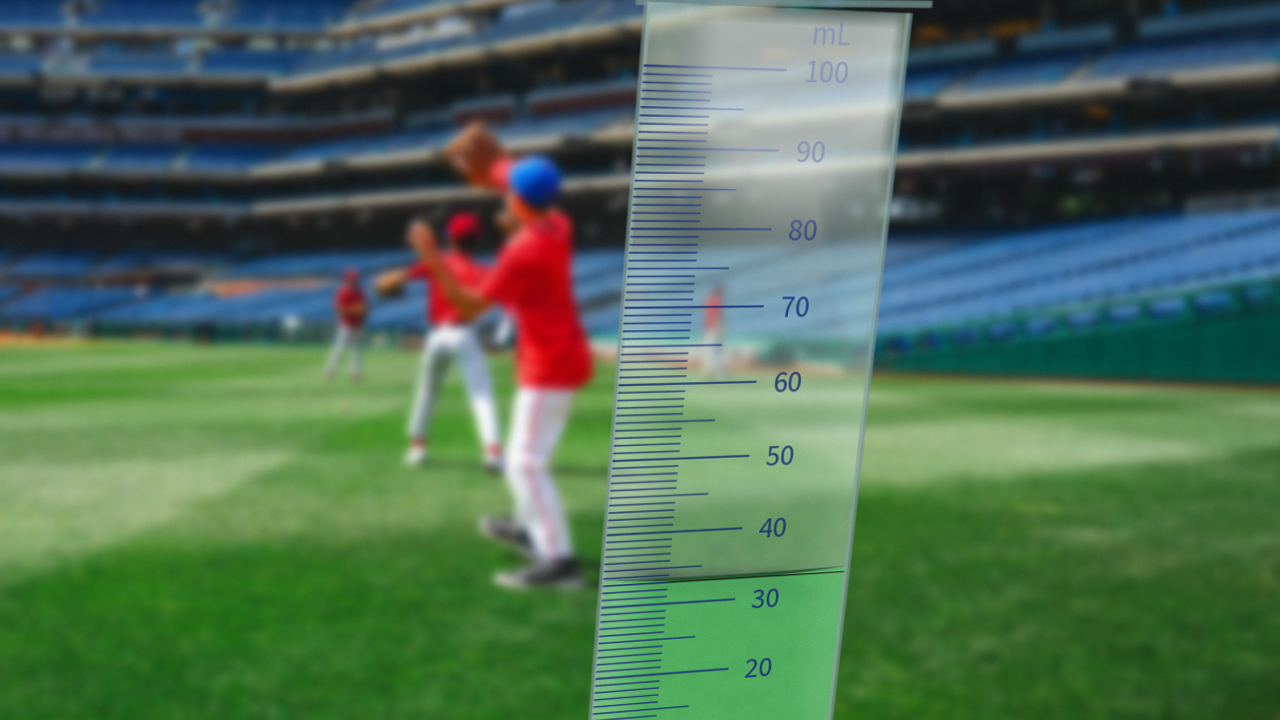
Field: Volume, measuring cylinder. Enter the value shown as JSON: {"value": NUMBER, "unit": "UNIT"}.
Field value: {"value": 33, "unit": "mL"}
